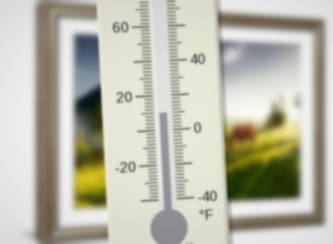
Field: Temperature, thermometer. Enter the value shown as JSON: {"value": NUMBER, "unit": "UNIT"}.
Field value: {"value": 10, "unit": "°F"}
